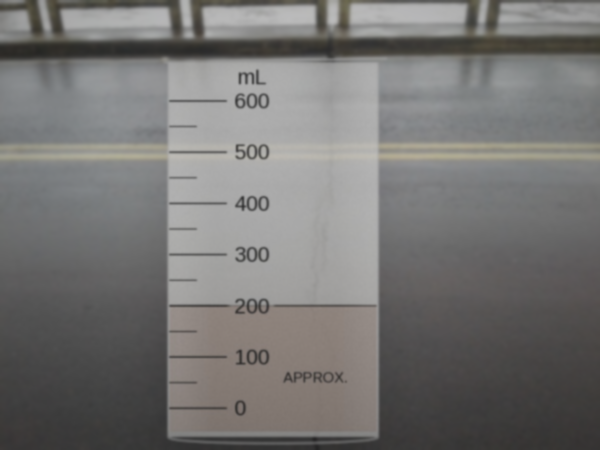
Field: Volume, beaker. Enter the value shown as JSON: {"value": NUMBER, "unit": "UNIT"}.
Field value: {"value": 200, "unit": "mL"}
